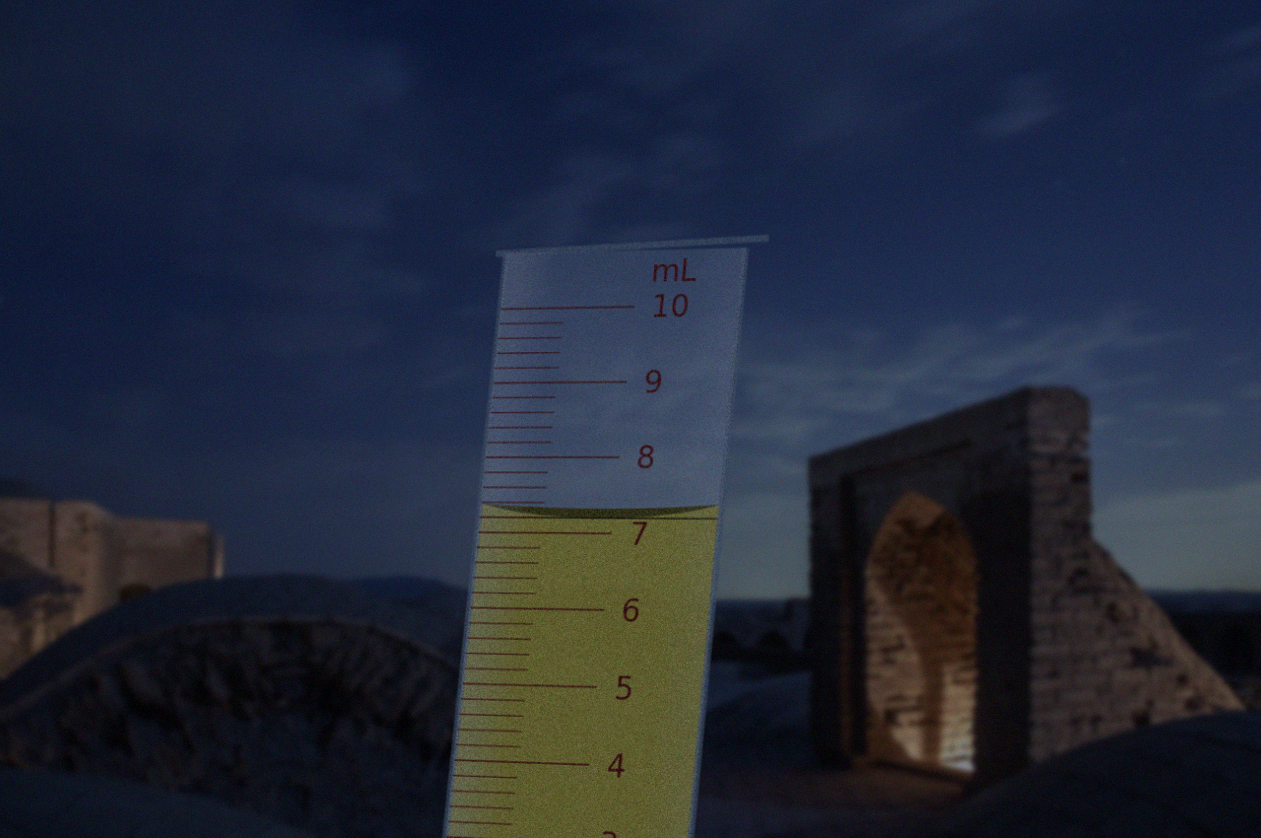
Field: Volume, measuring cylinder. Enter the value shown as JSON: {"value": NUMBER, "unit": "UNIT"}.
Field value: {"value": 7.2, "unit": "mL"}
